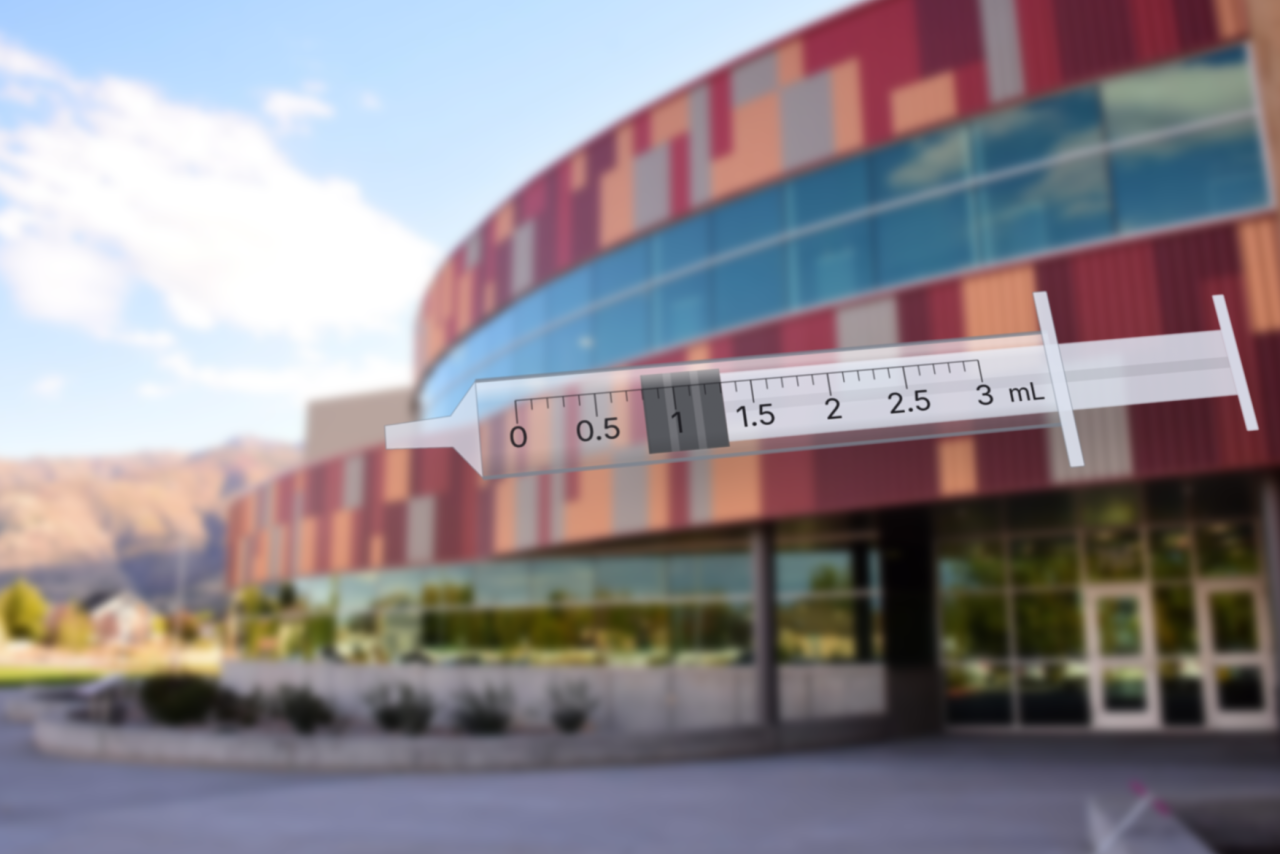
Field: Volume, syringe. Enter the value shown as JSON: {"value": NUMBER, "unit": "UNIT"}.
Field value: {"value": 0.8, "unit": "mL"}
